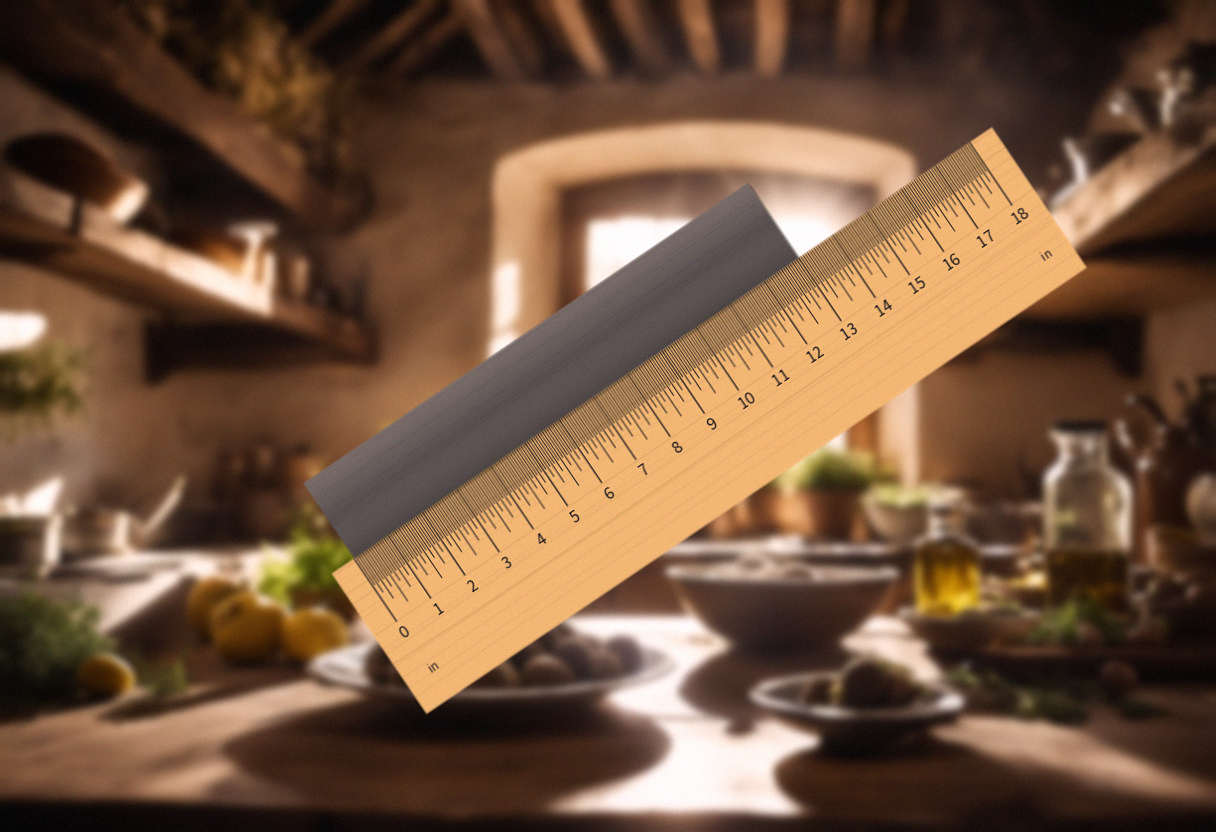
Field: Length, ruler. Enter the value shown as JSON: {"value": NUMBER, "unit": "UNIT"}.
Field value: {"value": 13, "unit": "in"}
